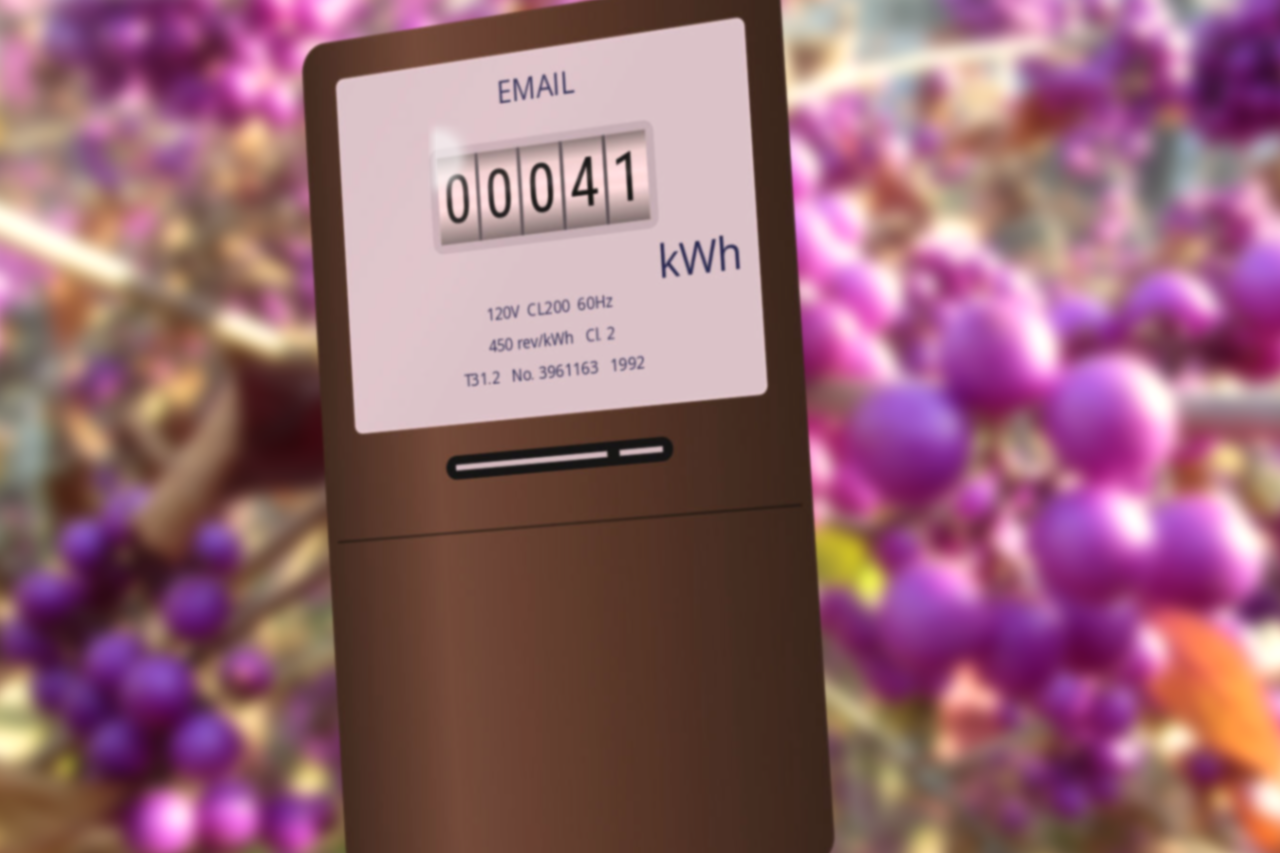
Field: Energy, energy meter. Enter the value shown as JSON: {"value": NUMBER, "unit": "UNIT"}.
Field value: {"value": 41, "unit": "kWh"}
